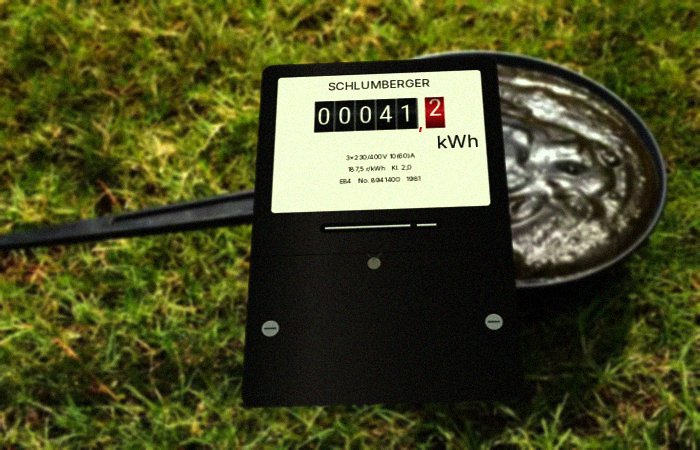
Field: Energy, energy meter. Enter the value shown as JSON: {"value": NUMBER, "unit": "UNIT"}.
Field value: {"value": 41.2, "unit": "kWh"}
